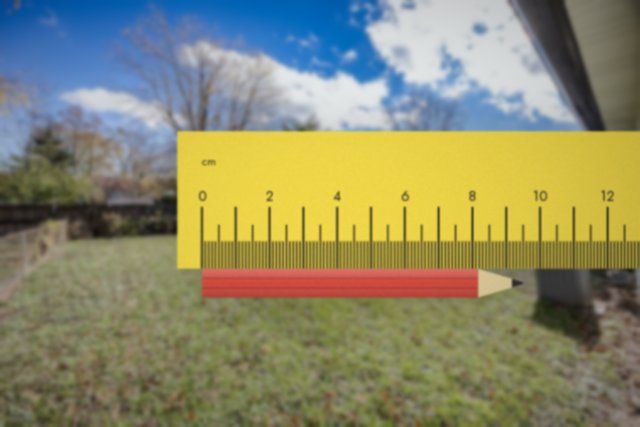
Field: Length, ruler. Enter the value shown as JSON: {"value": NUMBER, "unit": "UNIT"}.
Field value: {"value": 9.5, "unit": "cm"}
